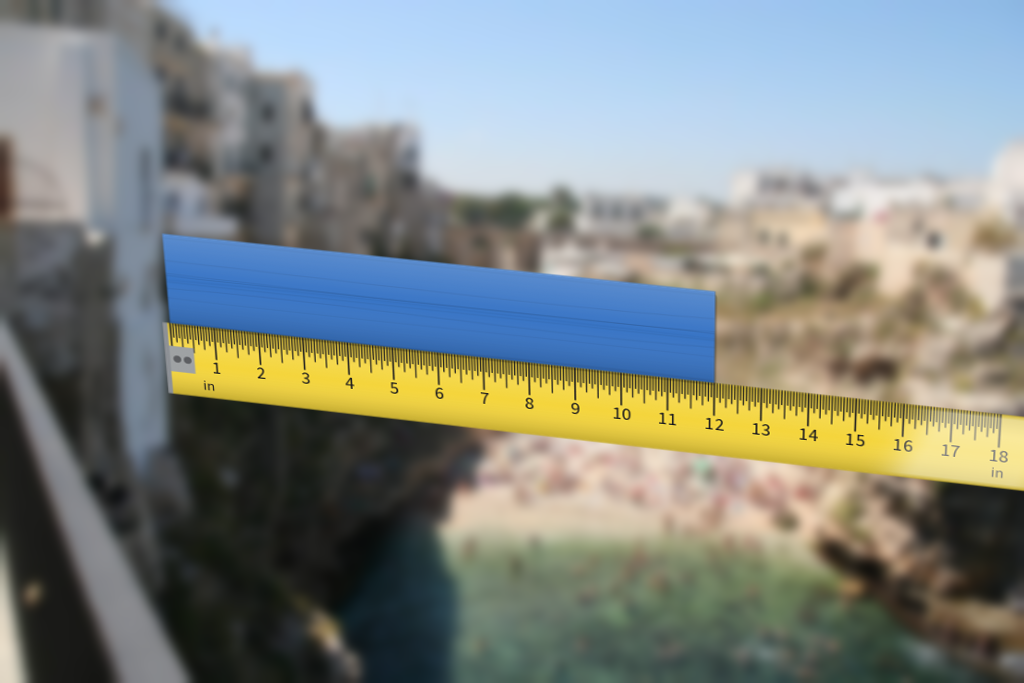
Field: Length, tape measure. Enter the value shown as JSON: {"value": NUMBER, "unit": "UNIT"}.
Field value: {"value": 12, "unit": "in"}
